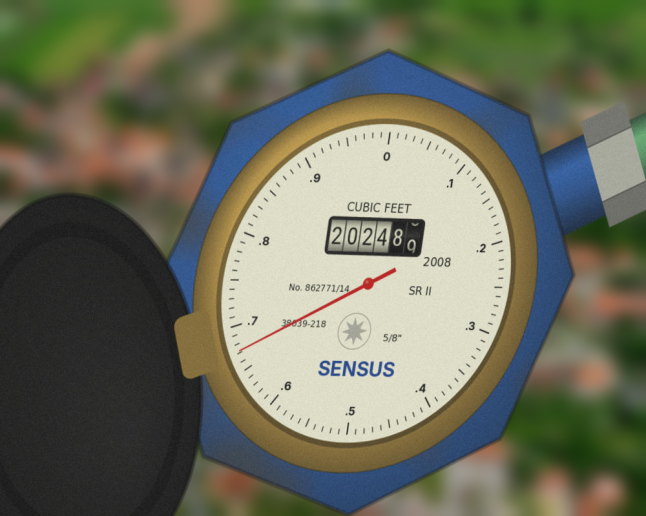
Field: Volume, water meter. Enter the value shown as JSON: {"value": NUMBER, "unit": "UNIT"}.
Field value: {"value": 202488.67, "unit": "ft³"}
